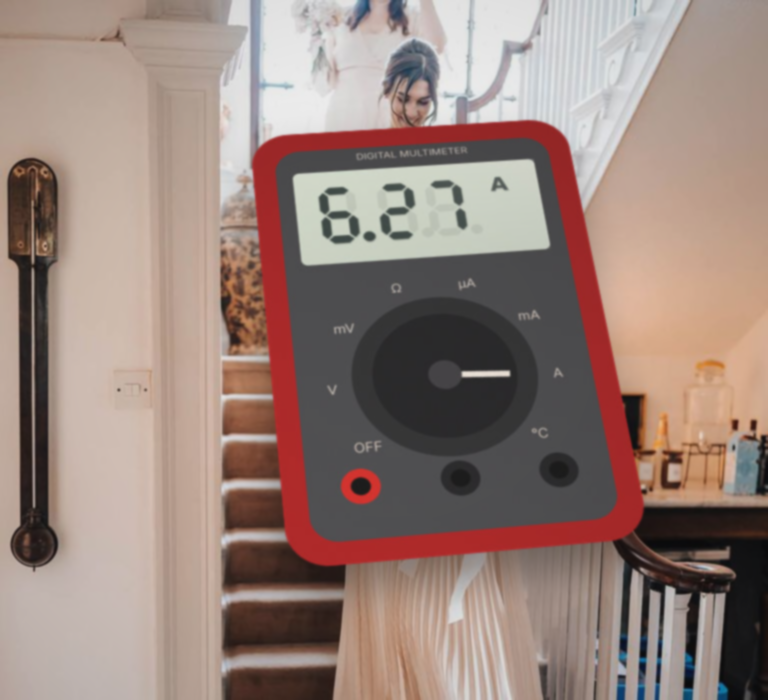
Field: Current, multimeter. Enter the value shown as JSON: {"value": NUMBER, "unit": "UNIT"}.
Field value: {"value": 6.27, "unit": "A"}
